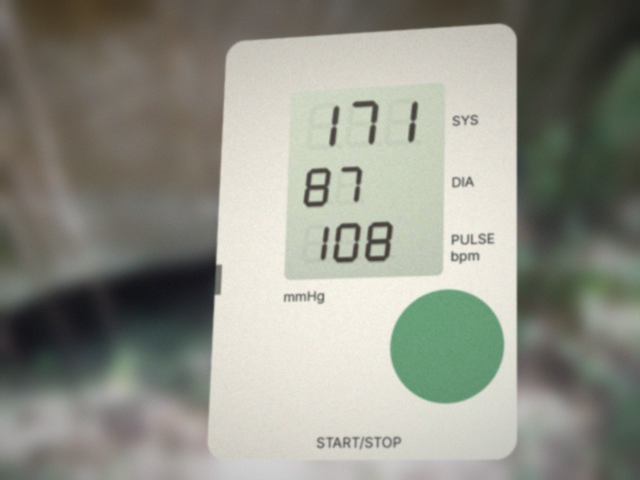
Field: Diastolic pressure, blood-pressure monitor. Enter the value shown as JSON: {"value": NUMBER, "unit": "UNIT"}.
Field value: {"value": 87, "unit": "mmHg"}
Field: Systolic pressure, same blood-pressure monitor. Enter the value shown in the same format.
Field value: {"value": 171, "unit": "mmHg"}
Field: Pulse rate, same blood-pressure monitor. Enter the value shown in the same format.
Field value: {"value": 108, "unit": "bpm"}
